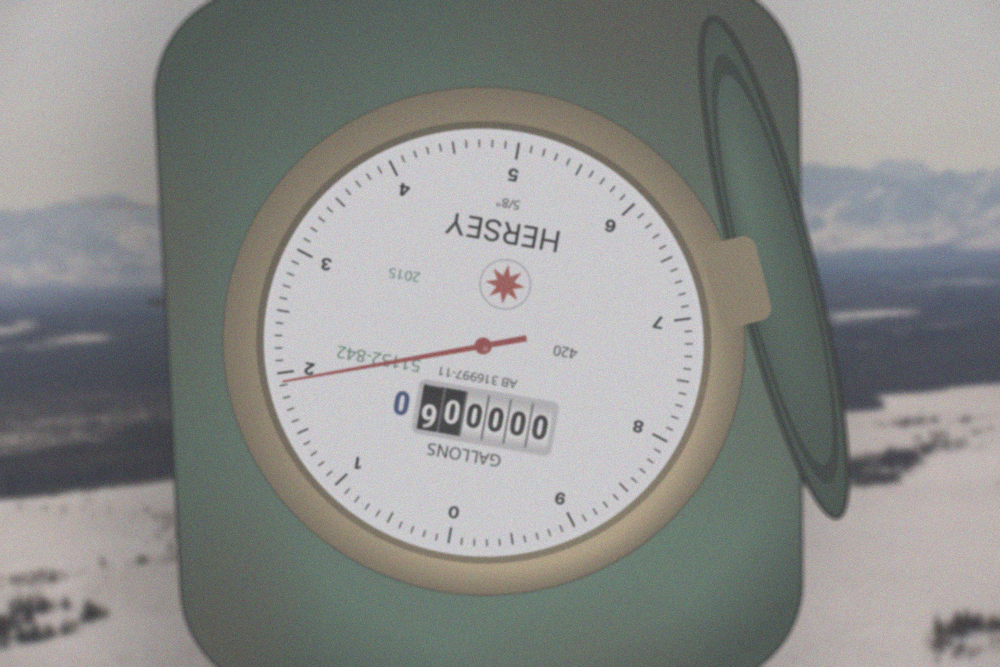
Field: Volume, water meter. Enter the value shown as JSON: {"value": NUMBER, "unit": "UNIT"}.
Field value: {"value": 61.9, "unit": "gal"}
